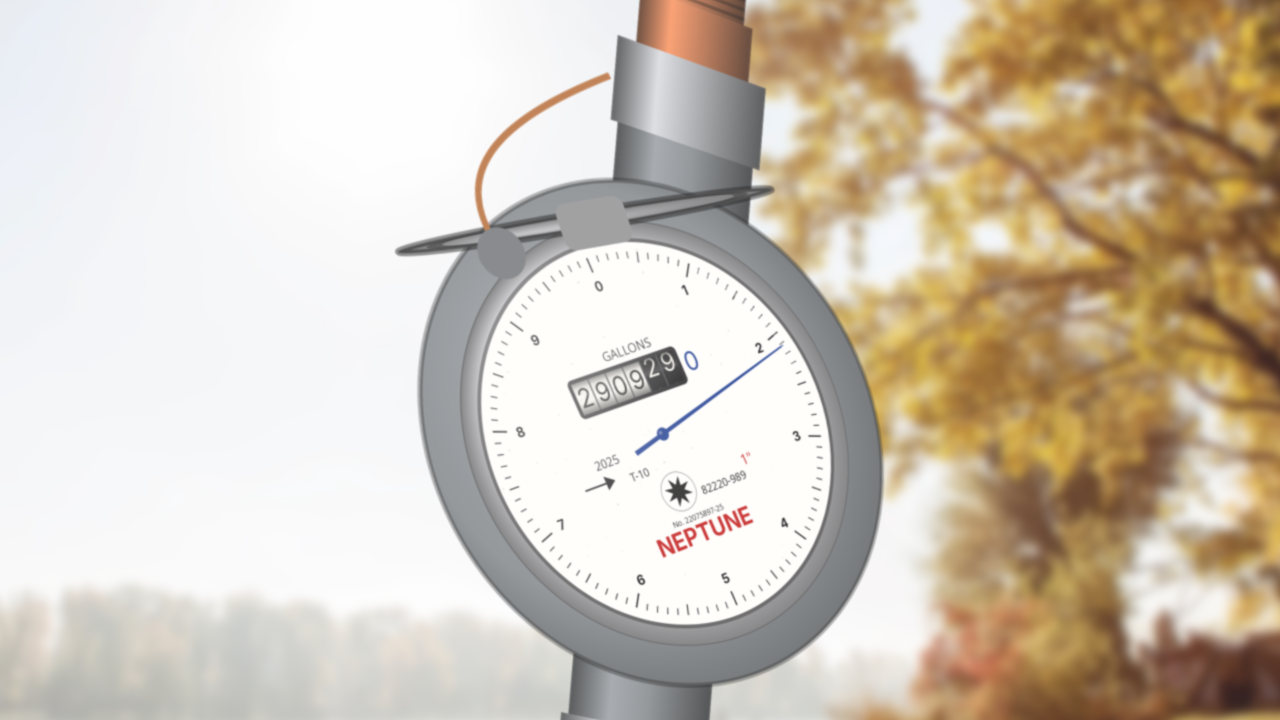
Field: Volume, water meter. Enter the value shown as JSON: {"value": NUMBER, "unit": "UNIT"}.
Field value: {"value": 2909292.1, "unit": "gal"}
